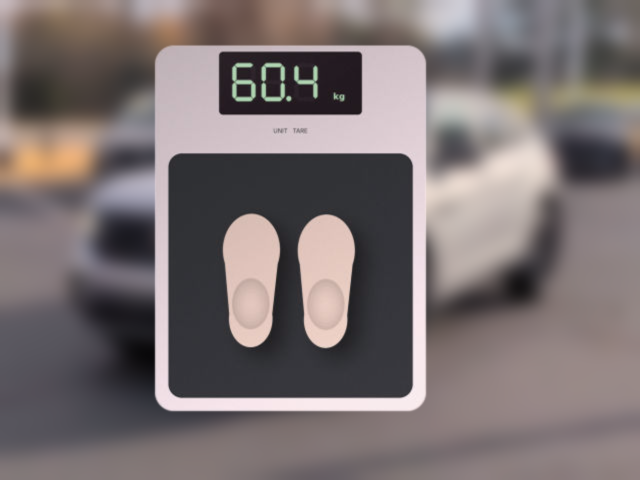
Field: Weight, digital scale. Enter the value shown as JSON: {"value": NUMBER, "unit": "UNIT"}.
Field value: {"value": 60.4, "unit": "kg"}
